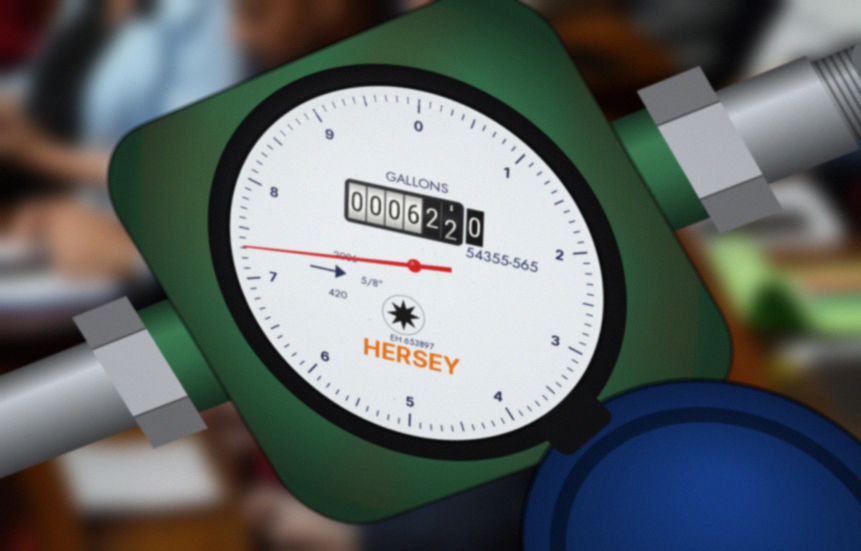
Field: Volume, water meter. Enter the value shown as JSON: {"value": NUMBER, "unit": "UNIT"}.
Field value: {"value": 6217.3, "unit": "gal"}
